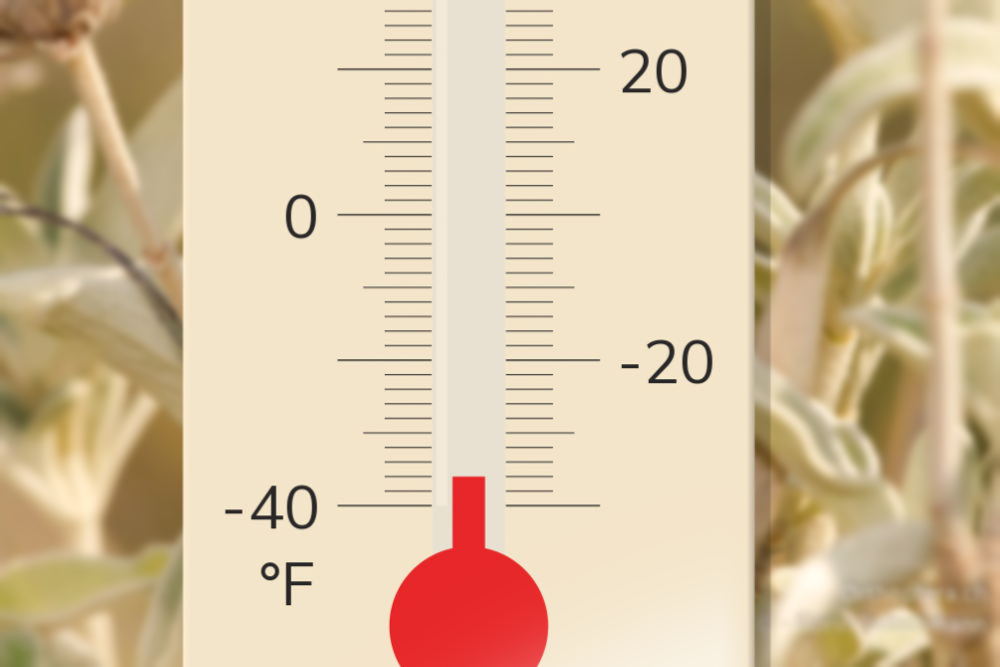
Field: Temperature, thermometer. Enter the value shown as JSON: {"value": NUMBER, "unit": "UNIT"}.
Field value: {"value": -36, "unit": "°F"}
